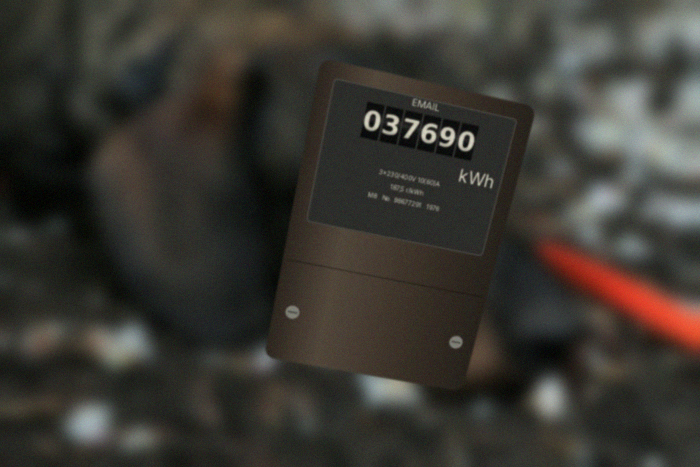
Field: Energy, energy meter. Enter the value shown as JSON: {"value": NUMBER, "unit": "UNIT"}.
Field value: {"value": 37690, "unit": "kWh"}
